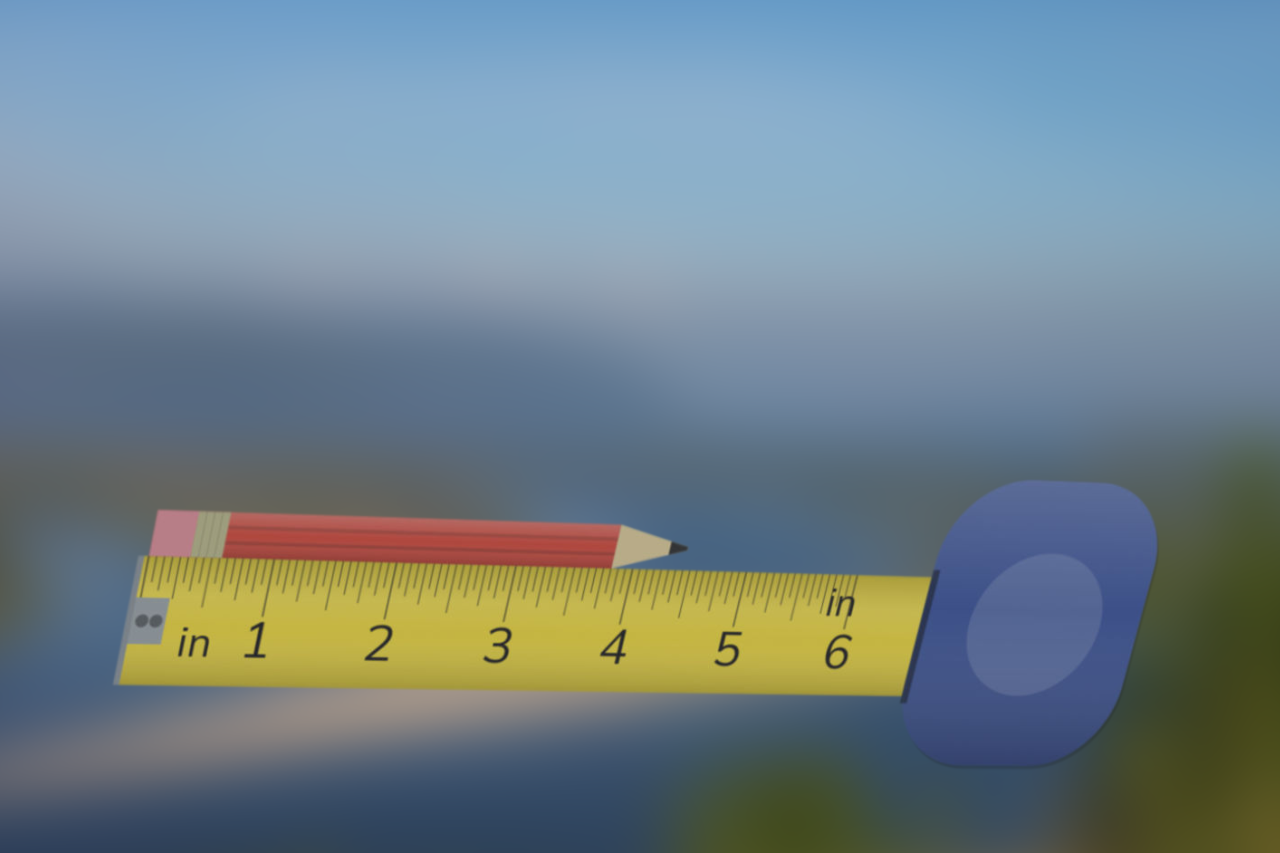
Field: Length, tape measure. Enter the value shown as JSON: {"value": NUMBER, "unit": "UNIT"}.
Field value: {"value": 4.4375, "unit": "in"}
